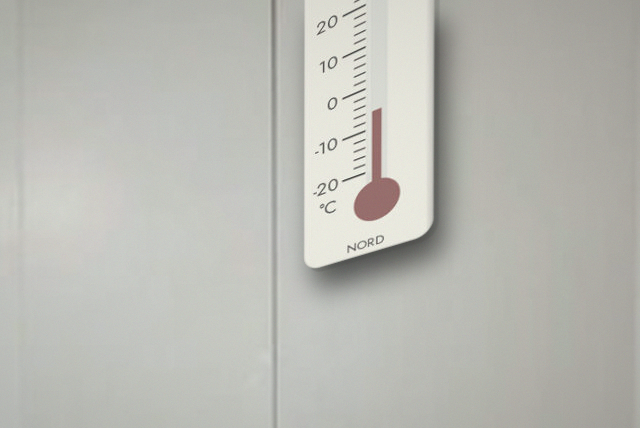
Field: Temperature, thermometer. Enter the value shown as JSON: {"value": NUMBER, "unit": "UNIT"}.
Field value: {"value": -6, "unit": "°C"}
